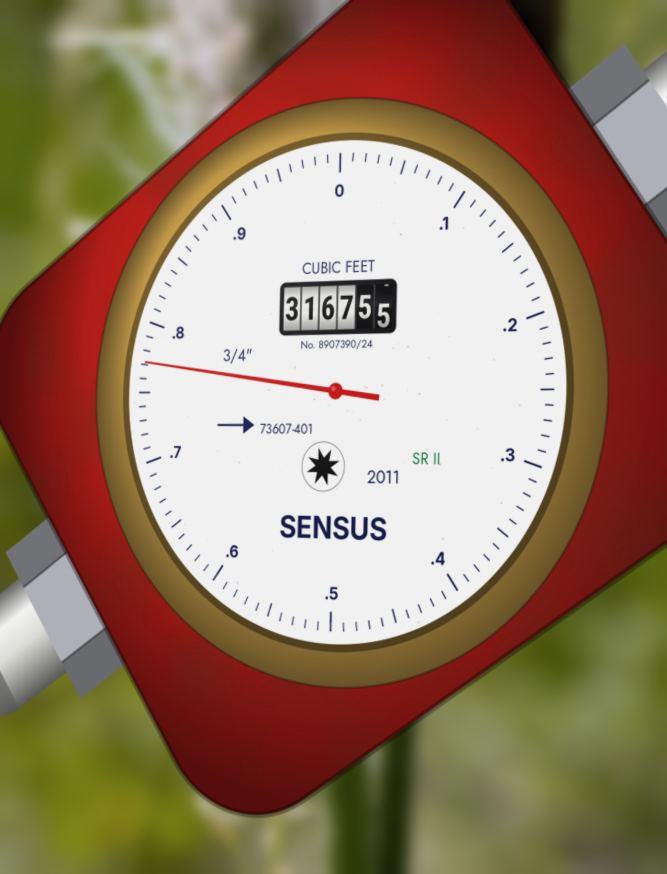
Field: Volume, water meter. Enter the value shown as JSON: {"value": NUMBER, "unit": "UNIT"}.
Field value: {"value": 316754.77, "unit": "ft³"}
